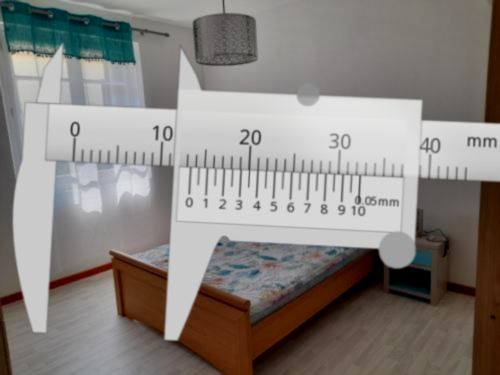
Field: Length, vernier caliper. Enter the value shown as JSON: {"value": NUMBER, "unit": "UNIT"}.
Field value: {"value": 13.4, "unit": "mm"}
